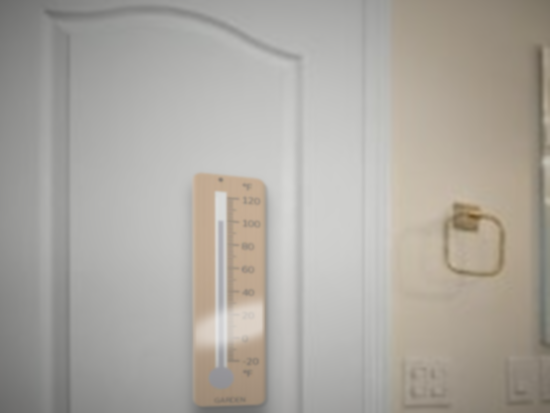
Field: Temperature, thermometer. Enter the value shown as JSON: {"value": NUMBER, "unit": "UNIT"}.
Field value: {"value": 100, "unit": "°F"}
